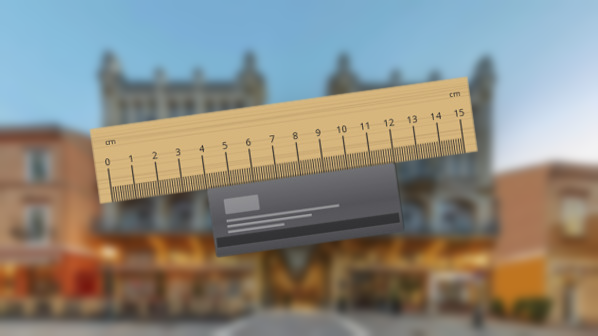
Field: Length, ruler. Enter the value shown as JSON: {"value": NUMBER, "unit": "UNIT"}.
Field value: {"value": 8, "unit": "cm"}
